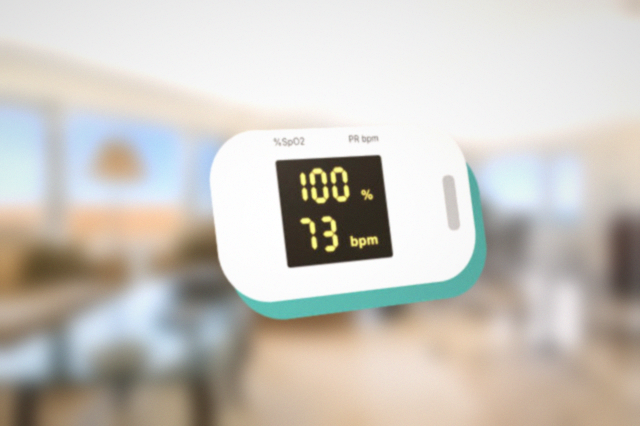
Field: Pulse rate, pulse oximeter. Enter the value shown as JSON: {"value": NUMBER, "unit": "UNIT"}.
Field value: {"value": 73, "unit": "bpm"}
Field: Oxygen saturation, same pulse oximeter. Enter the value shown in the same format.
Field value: {"value": 100, "unit": "%"}
